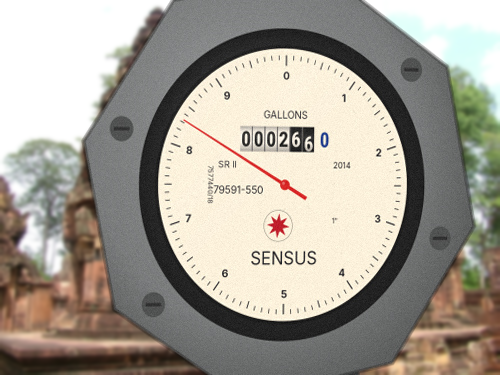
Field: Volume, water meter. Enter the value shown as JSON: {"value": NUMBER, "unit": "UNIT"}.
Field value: {"value": 2658.3, "unit": "gal"}
